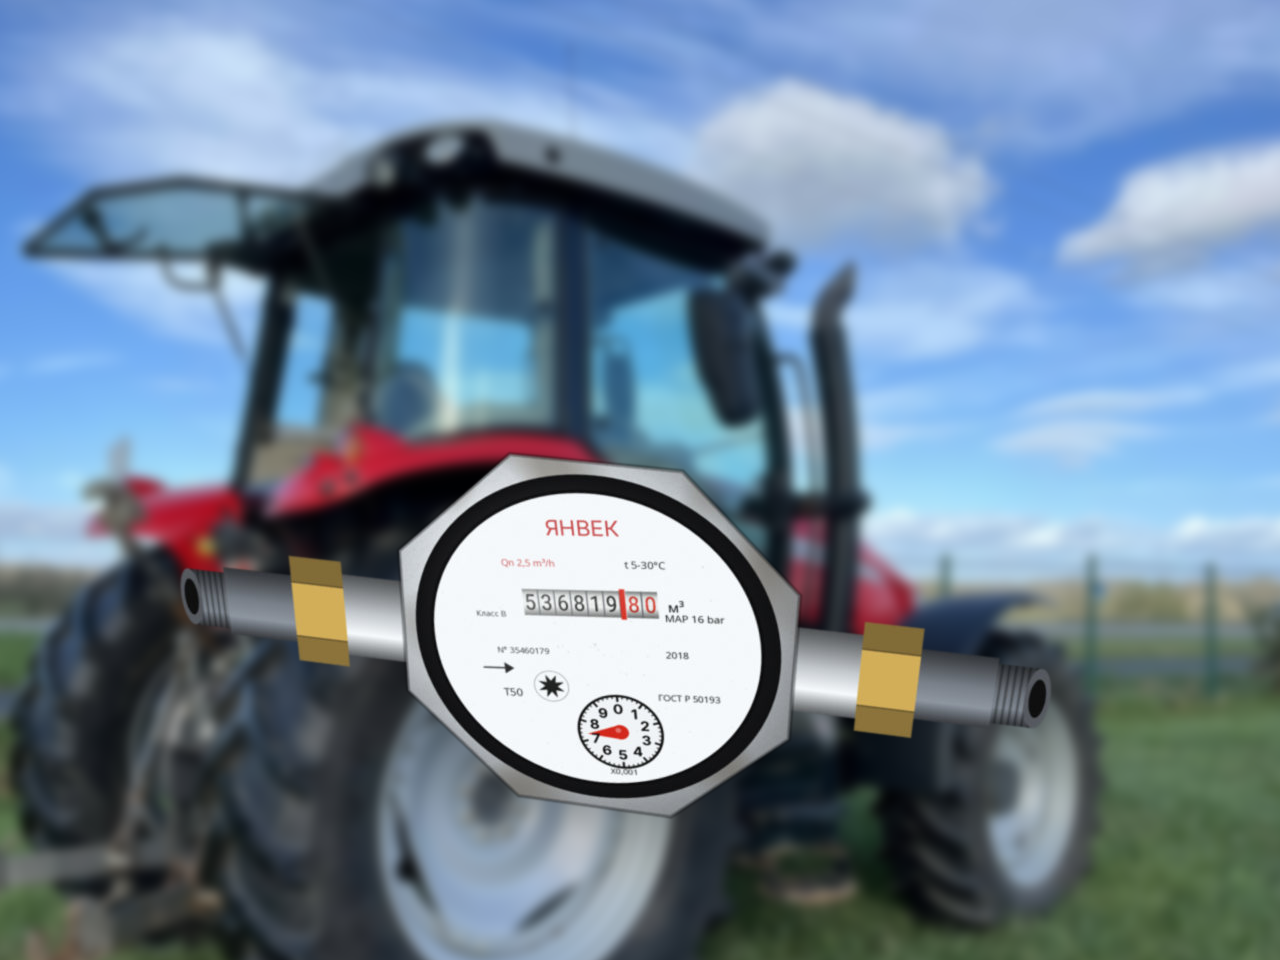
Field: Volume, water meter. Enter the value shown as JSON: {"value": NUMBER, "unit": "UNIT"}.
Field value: {"value": 536819.807, "unit": "m³"}
